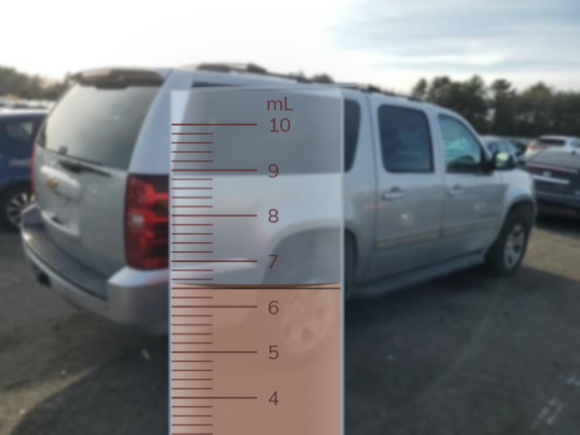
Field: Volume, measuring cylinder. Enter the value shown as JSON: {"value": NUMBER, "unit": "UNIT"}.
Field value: {"value": 6.4, "unit": "mL"}
